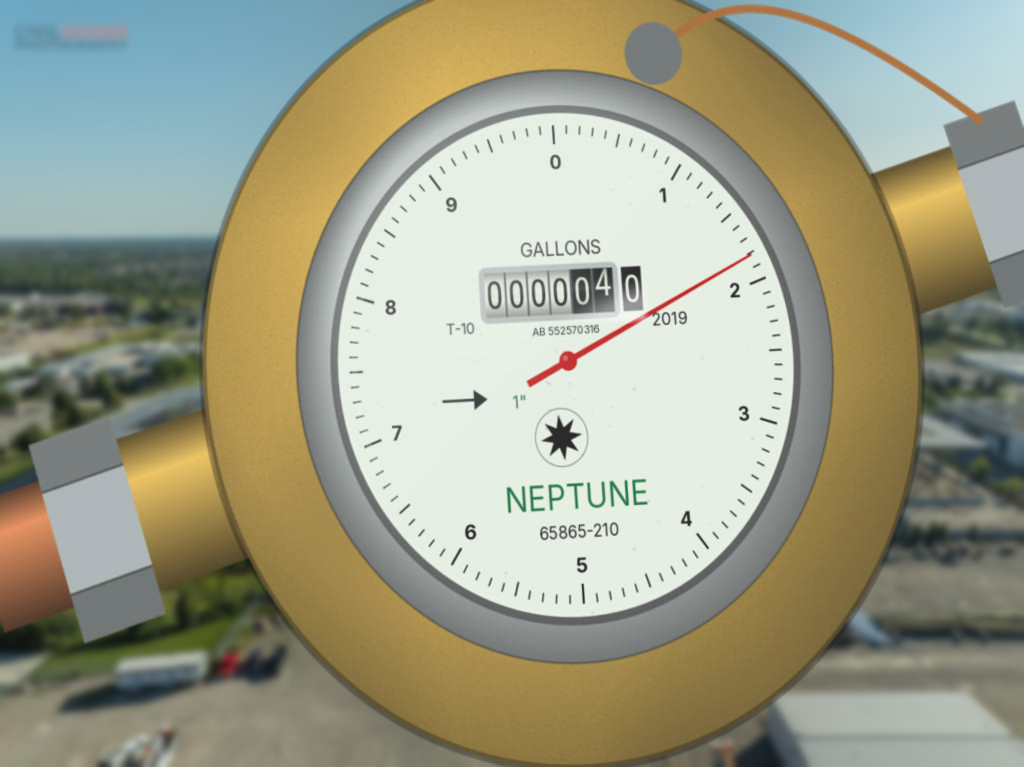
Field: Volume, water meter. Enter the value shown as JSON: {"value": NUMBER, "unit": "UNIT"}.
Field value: {"value": 41.8, "unit": "gal"}
